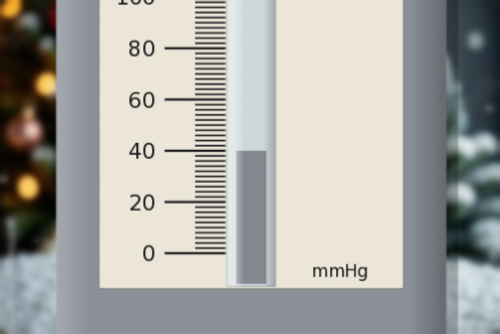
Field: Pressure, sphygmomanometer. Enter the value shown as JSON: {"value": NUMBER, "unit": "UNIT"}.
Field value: {"value": 40, "unit": "mmHg"}
